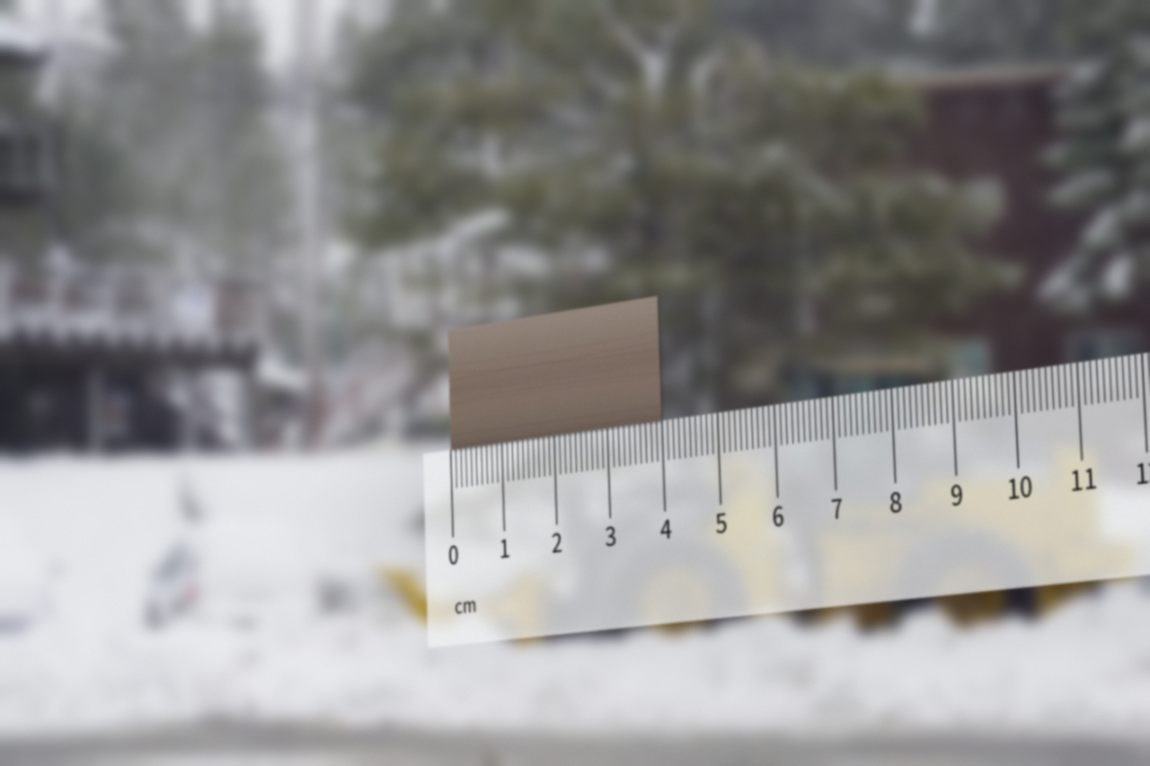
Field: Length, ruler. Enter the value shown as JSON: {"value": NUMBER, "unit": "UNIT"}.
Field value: {"value": 4, "unit": "cm"}
